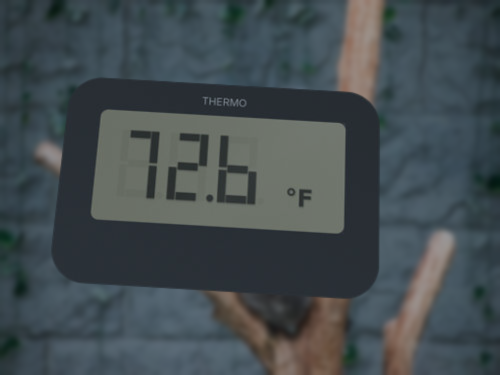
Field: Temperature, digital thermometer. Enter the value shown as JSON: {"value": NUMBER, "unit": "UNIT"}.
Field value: {"value": 72.6, "unit": "°F"}
